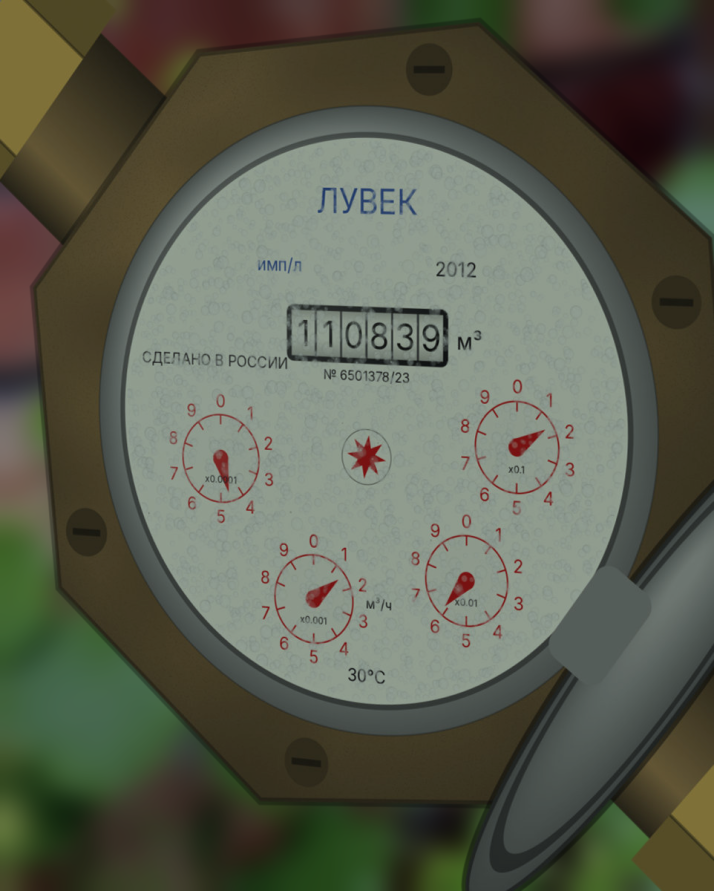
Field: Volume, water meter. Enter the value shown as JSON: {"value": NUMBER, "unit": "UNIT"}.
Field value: {"value": 110839.1614, "unit": "m³"}
